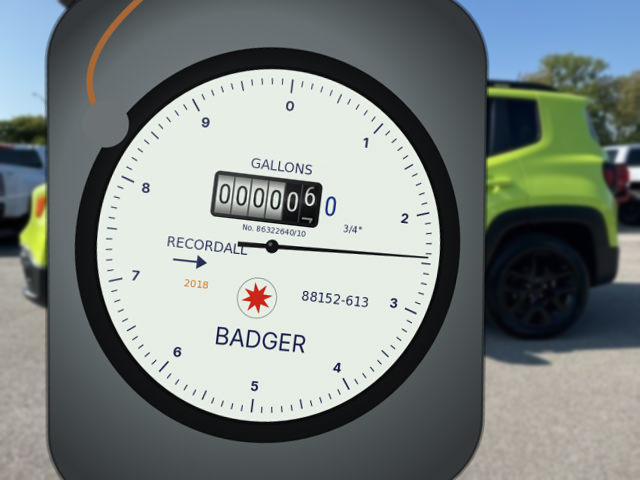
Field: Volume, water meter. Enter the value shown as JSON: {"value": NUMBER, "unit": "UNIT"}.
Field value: {"value": 62.4, "unit": "gal"}
